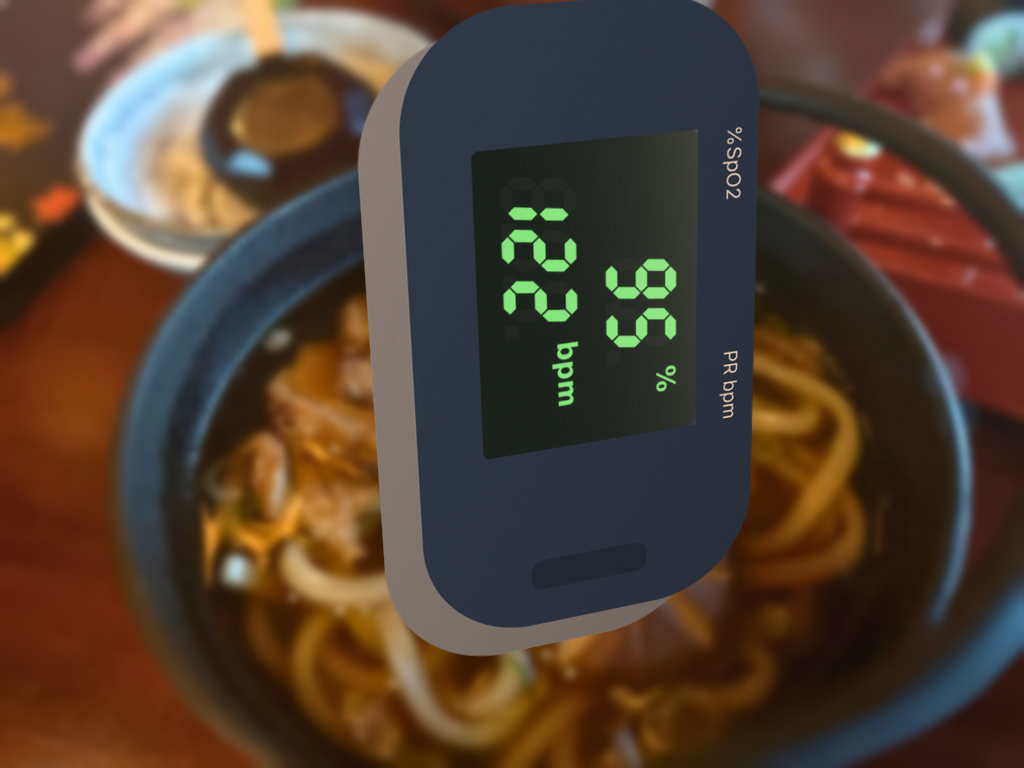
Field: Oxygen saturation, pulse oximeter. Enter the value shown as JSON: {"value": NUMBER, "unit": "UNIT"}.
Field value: {"value": 95, "unit": "%"}
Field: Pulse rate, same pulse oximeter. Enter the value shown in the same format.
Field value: {"value": 122, "unit": "bpm"}
